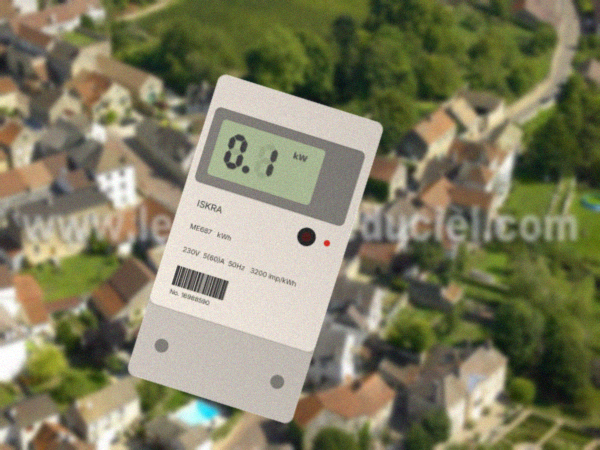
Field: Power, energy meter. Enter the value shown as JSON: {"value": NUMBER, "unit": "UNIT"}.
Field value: {"value": 0.1, "unit": "kW"}
